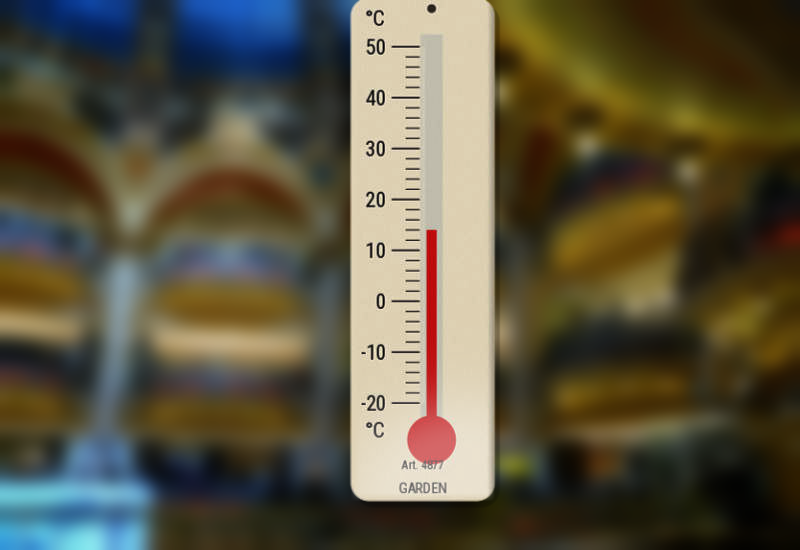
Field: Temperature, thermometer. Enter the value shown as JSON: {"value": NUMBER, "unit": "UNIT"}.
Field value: {"value": 14, "unit": "°C"}
